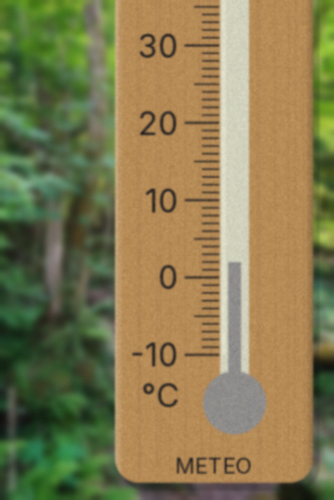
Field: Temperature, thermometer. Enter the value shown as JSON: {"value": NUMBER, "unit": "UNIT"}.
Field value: {"value": 2, "unit": "°C"}
